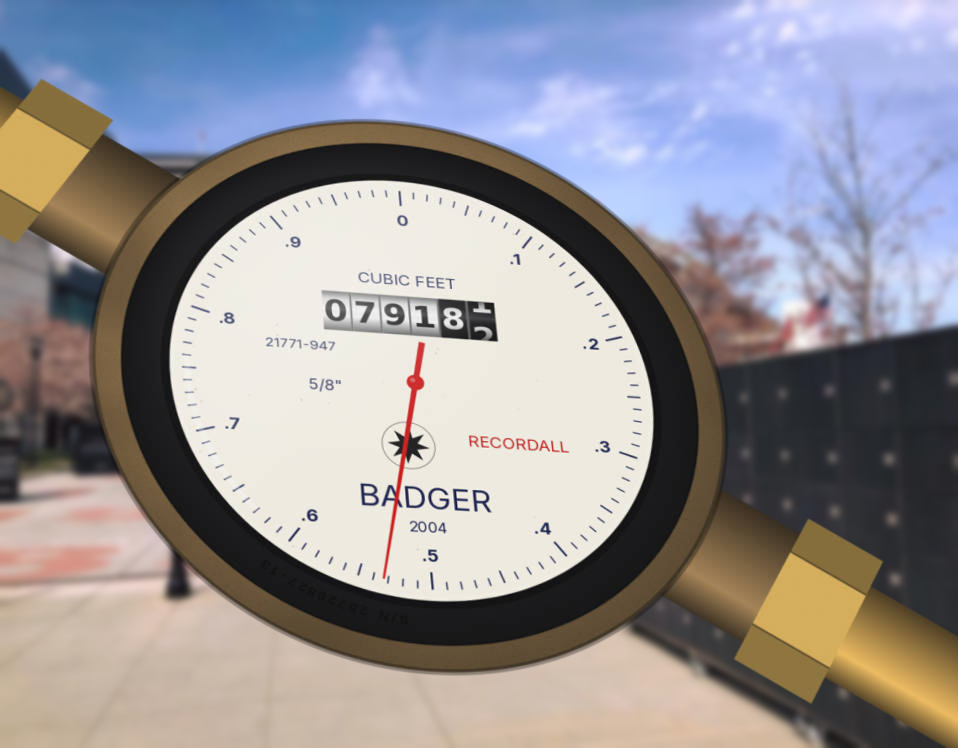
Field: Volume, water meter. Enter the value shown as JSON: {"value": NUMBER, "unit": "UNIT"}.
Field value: {"value": 79181.53, "unit": "ft³"}
